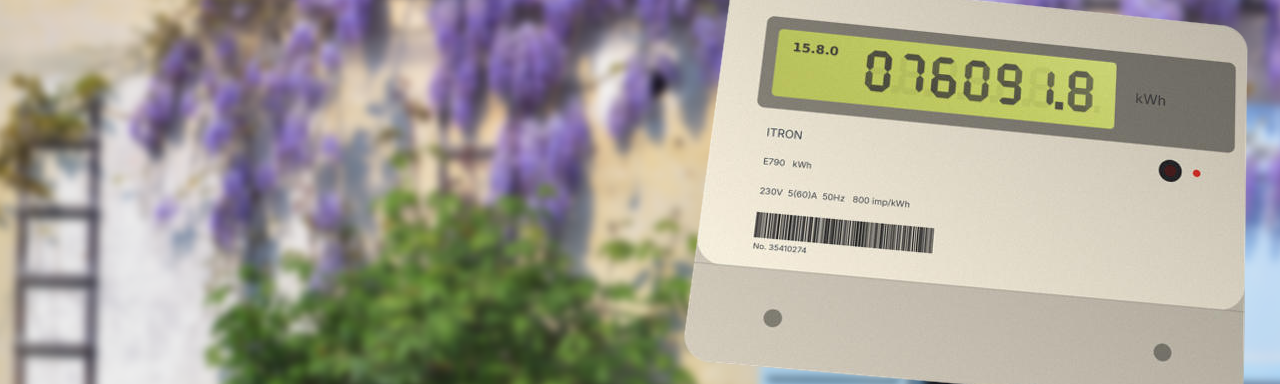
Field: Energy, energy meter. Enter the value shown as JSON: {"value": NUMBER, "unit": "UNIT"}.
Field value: {"value": 76091.8, "unit": "kWh"}
